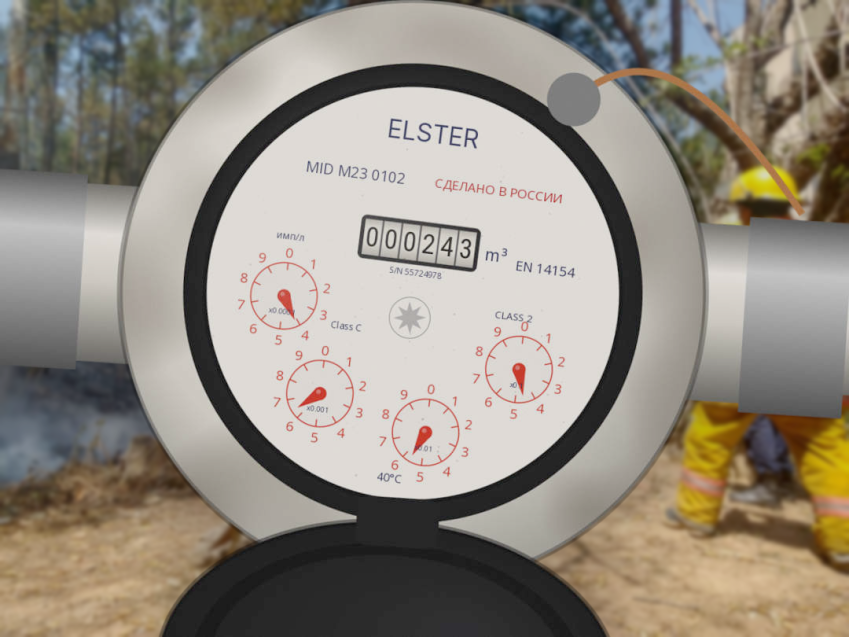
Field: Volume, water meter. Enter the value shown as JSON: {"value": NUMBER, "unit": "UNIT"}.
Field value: {"value": 243.4564, "unit": "m³"}
